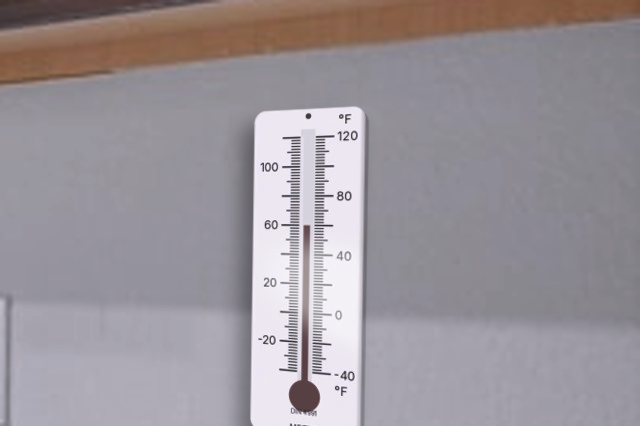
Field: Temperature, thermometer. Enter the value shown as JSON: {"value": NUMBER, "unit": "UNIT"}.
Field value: {"value": 60, "unit": "°F"}
